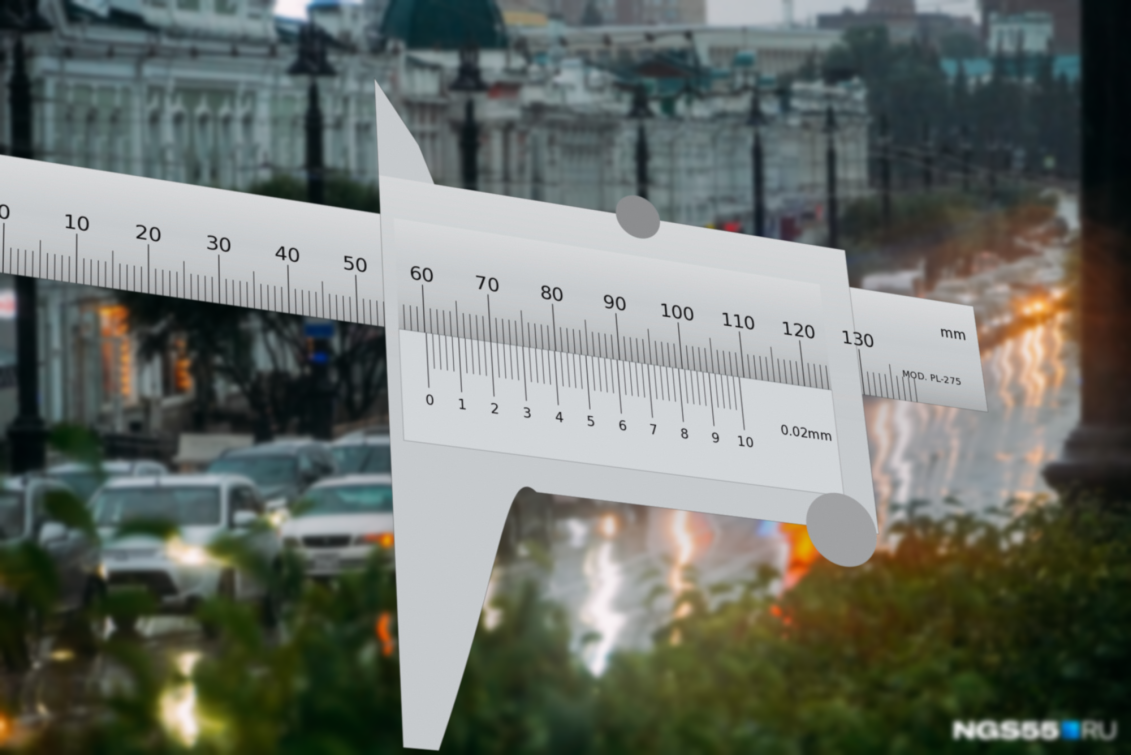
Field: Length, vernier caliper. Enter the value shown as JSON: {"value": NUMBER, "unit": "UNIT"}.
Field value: {"value": 60.2, "unit": "mm"}
